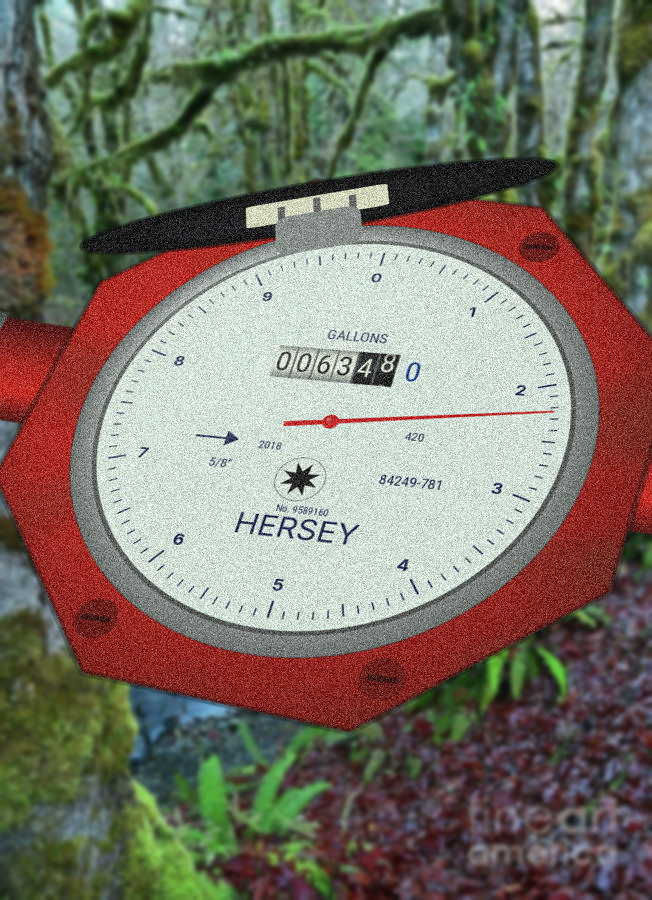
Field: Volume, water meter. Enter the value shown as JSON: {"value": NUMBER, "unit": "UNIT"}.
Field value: {"value": 63482.2, "unit": "gal"}
